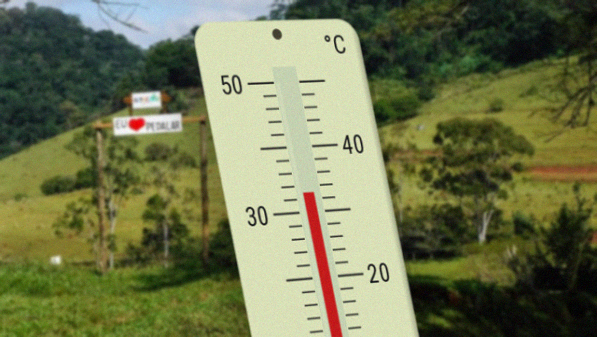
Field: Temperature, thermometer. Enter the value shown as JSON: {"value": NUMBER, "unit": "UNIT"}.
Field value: {"value": 33, "unit": "°C"}
